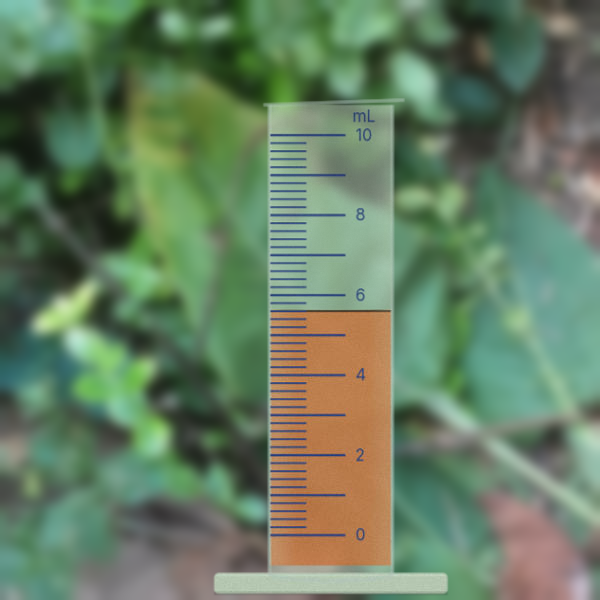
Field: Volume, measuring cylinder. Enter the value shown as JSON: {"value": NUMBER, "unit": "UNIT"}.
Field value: {"value": 5.6, "unit": "mL"}
